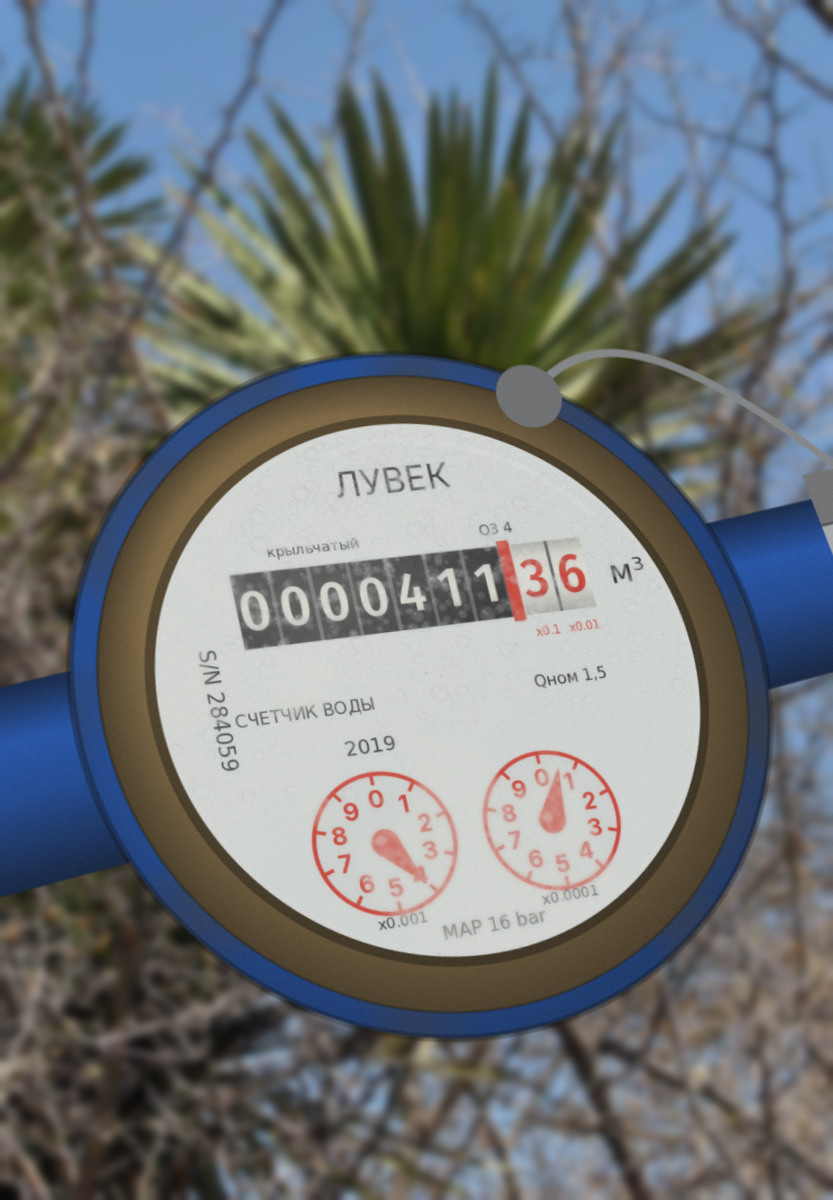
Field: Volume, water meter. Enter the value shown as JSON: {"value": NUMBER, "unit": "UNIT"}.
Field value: {"value": 411.3640, "unit": "m³"}
